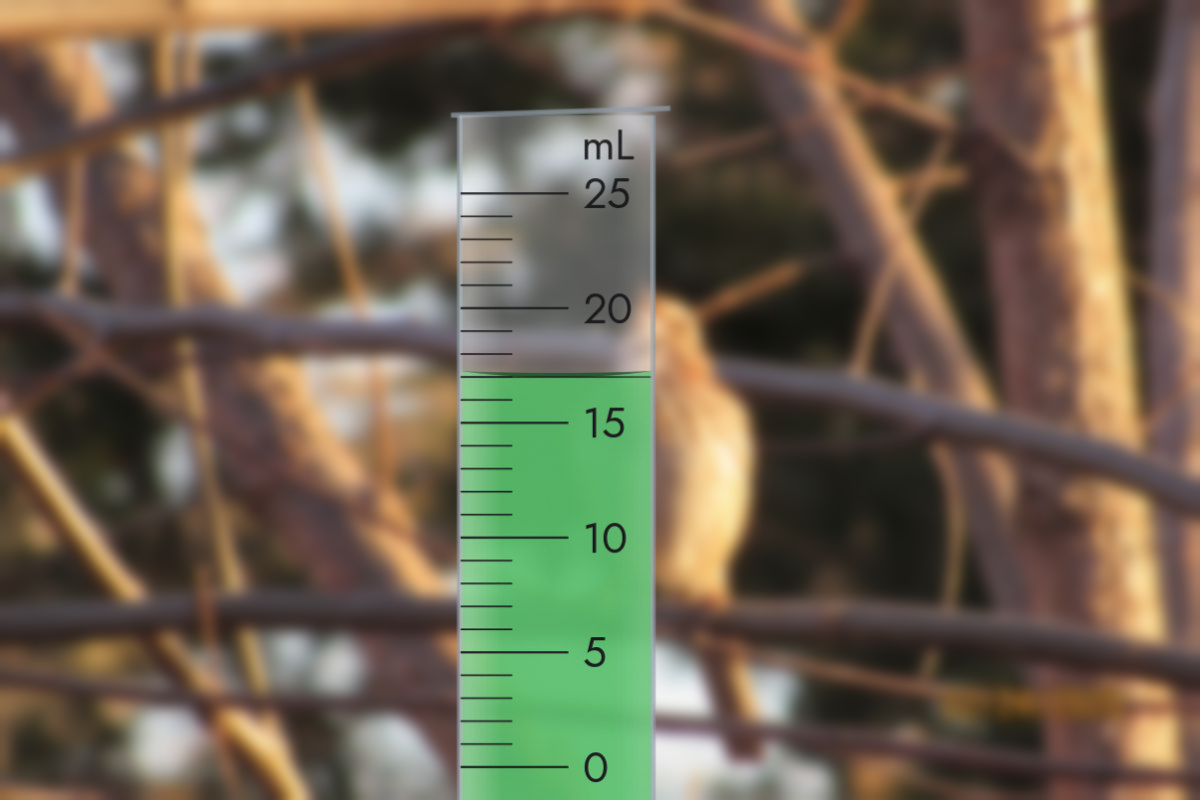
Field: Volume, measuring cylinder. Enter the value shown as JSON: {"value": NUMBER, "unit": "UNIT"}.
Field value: {"value": 17, "unit": "mL"}
